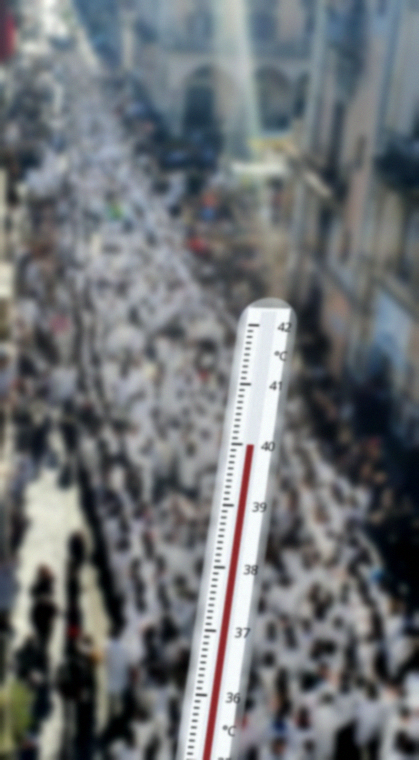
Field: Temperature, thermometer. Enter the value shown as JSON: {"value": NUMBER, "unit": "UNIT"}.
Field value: {"value": 40, "unit": "°C"}
